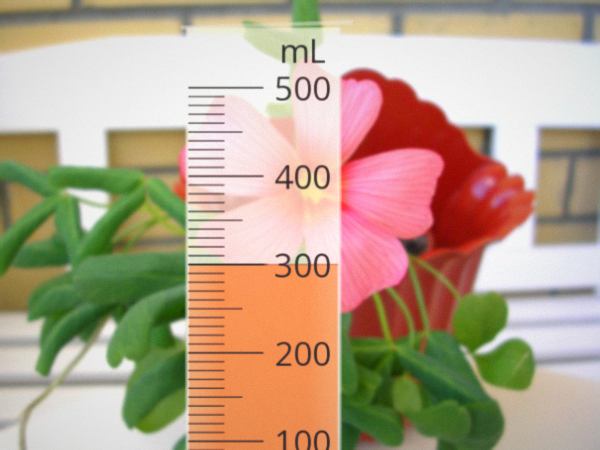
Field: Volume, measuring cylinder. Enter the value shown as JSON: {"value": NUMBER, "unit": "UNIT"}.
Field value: {"value": 300, "unit": "mL"}
